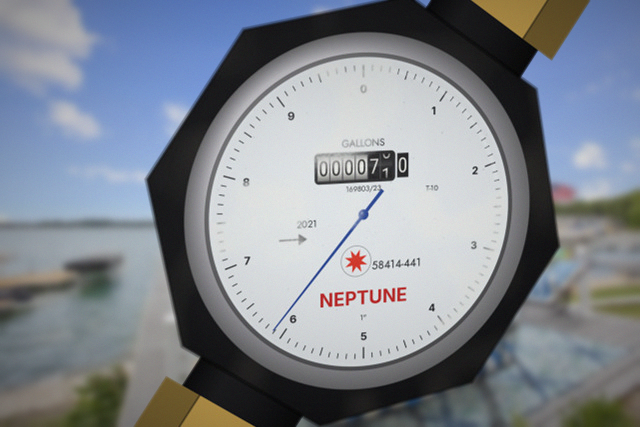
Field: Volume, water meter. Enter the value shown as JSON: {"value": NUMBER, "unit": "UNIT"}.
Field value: {"value": 706.1, "unit": "gal"}
